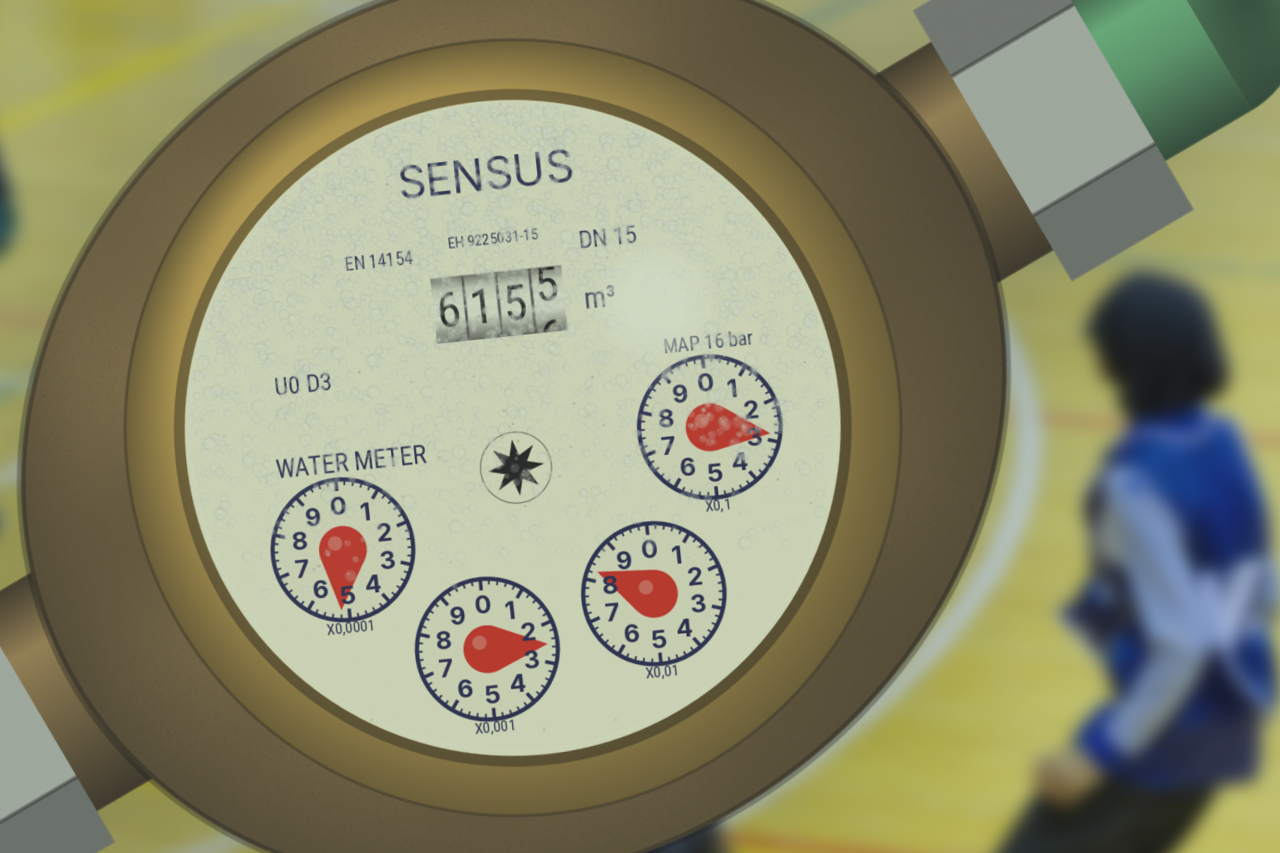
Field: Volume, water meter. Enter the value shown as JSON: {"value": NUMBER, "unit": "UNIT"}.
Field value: {"value": 6155.2825, "unit": "m³"}
